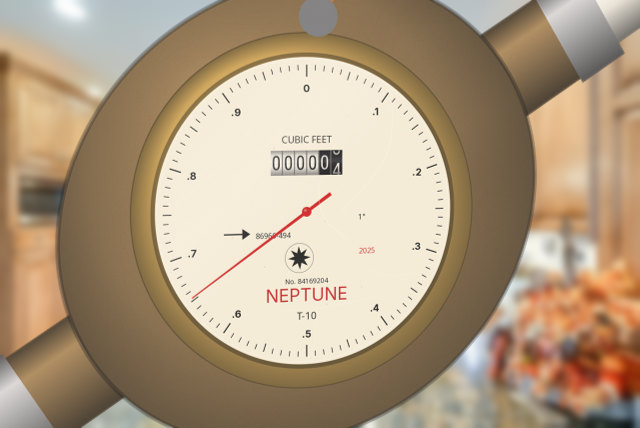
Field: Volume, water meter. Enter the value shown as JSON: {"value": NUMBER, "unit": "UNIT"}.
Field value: {"value": 3.65, "unit": "ft³"}
